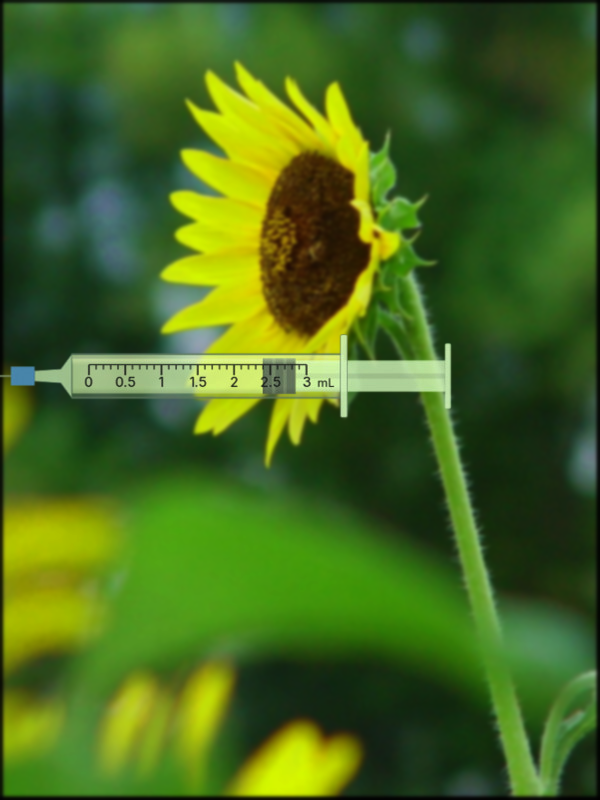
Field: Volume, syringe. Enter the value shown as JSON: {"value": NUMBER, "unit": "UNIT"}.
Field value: {"value": 2.4, "unit": "mL"}
